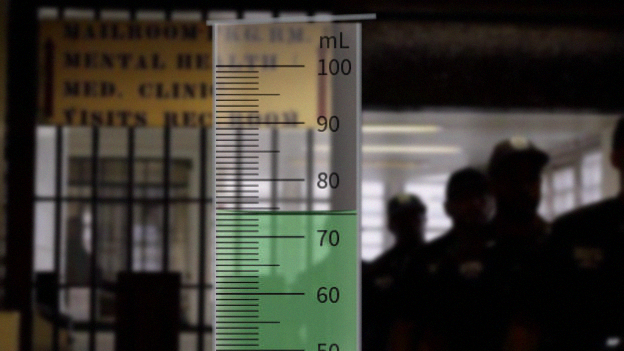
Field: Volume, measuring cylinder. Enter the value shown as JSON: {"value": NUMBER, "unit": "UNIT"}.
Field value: {"value": 74, "unit": "mL"}
